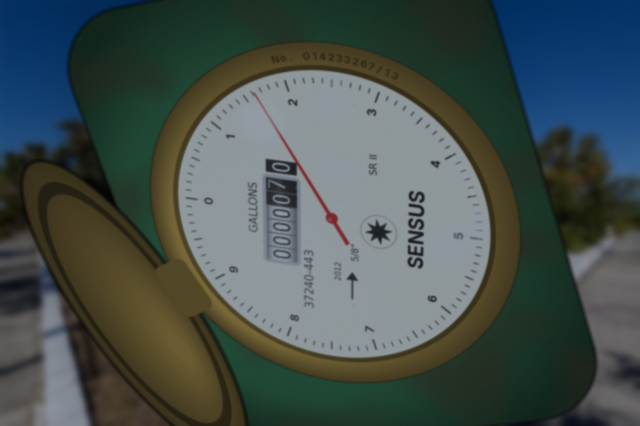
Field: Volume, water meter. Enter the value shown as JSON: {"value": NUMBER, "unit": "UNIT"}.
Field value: {"value": 71.6, "unit": "gal"}
